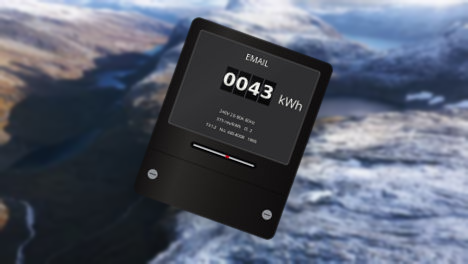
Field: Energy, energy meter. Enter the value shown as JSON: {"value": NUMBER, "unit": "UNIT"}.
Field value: {"value": 43, "unit": "kWh"}
